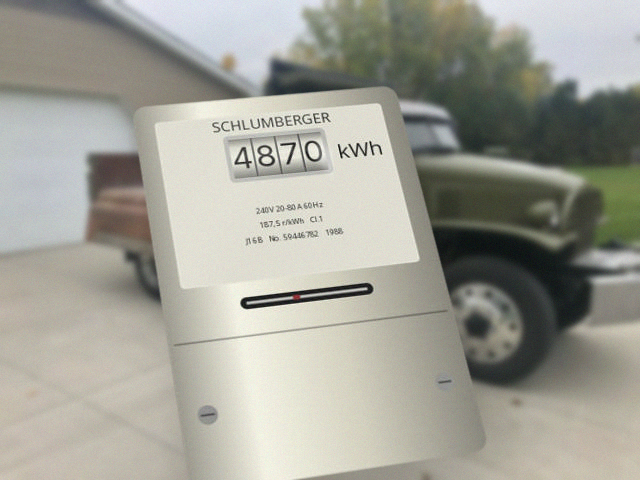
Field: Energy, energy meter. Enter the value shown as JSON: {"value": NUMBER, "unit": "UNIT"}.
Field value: {"value": 4870, "unit": "kWh"}
